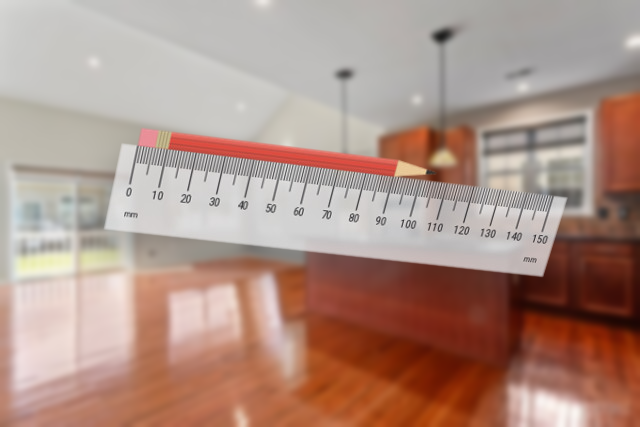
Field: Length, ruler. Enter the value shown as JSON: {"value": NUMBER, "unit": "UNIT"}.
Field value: {"value": 105, "unit": "mm"}
